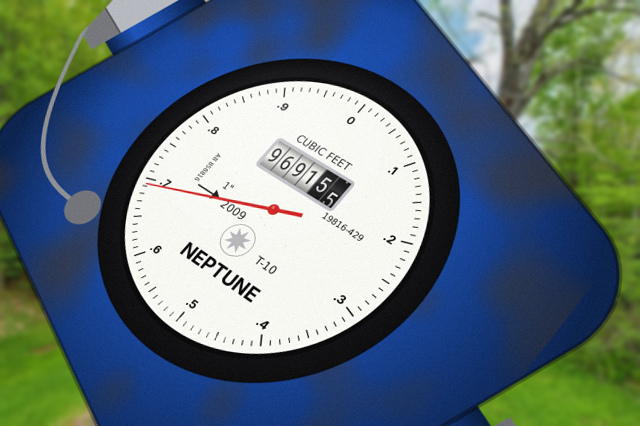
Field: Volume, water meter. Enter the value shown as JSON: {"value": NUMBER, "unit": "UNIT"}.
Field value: {"value": 969154.69, "unit": "ft³"}
